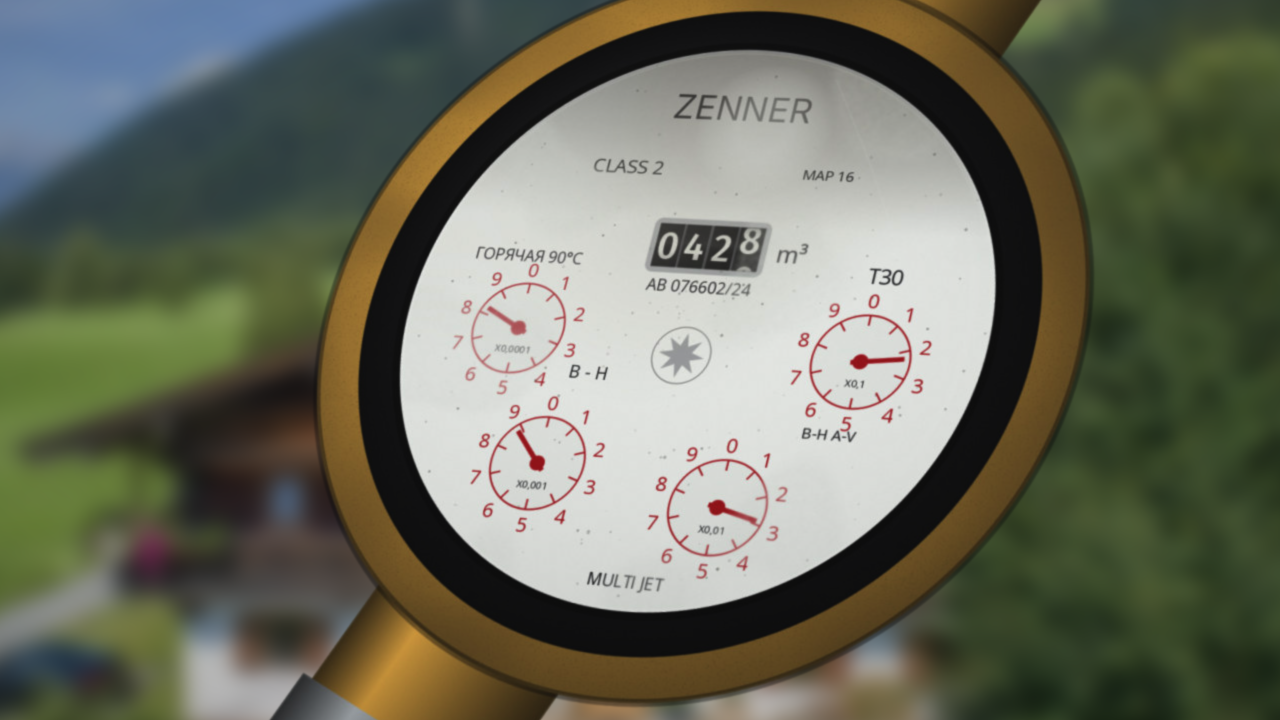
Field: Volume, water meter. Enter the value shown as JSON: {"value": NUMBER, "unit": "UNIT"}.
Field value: {"value": 428.2288, "unit": "m³"}
